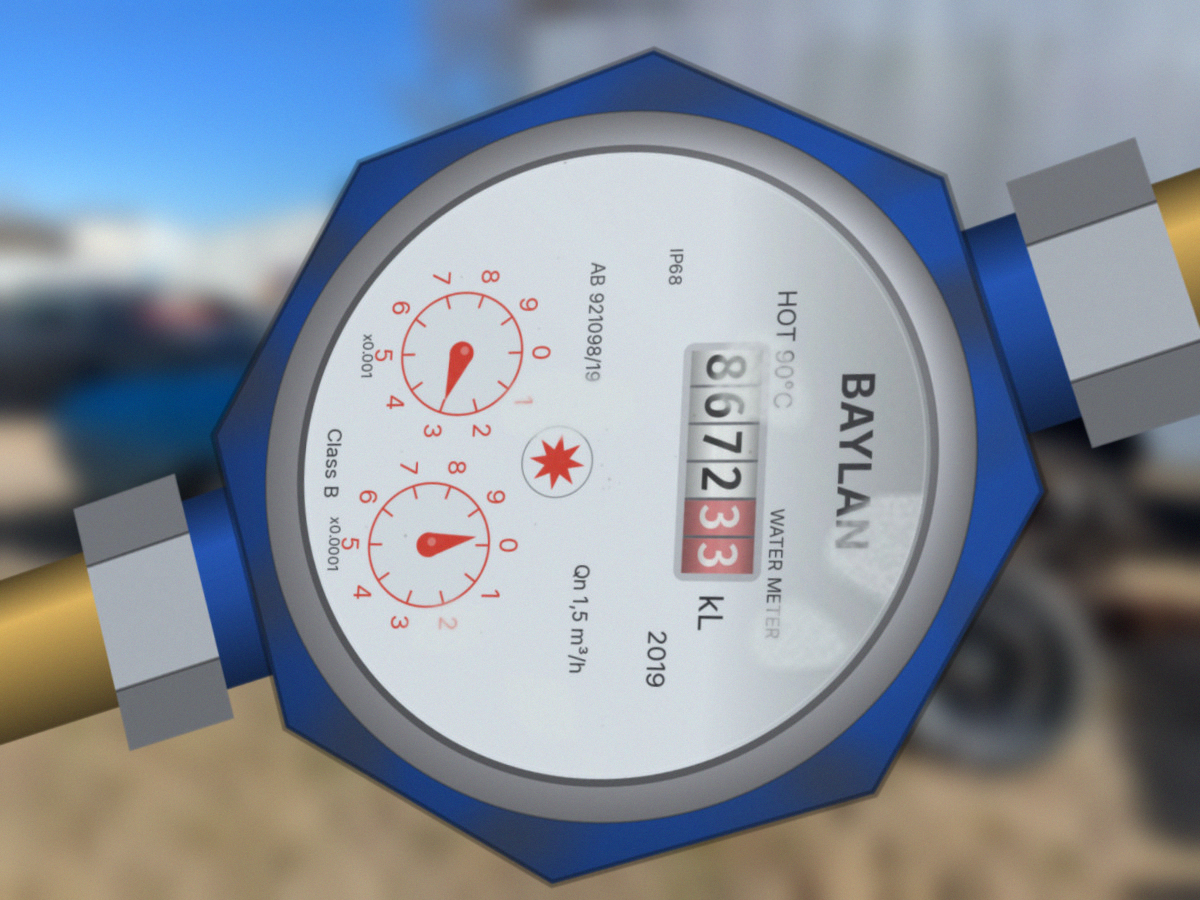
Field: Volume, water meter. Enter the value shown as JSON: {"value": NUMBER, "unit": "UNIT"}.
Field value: {"value": 8672.3329, "unit": "kL"}
